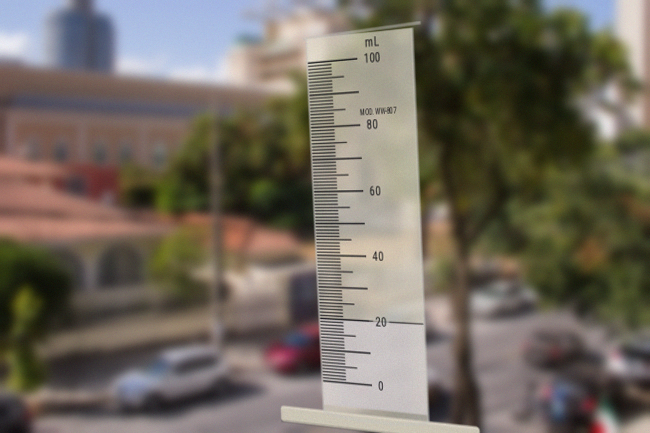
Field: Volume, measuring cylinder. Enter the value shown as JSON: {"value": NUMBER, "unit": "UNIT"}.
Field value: {"value": 20, "unit": "mL"}
